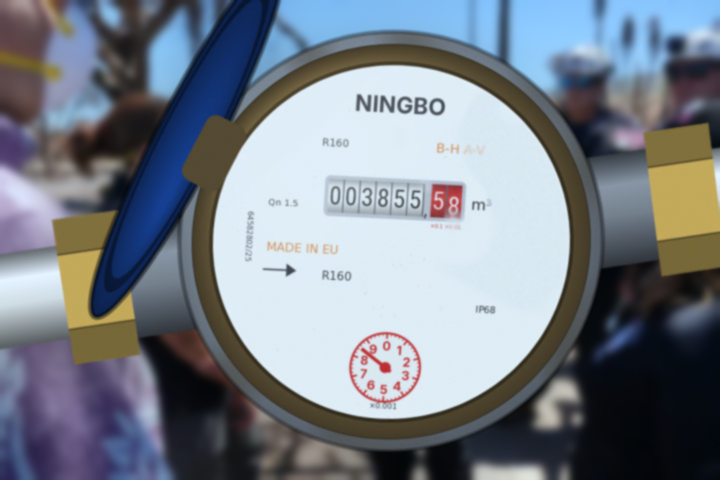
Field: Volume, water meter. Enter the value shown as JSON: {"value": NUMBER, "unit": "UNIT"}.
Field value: {"value": 3855.578, "unit": "m³"}
